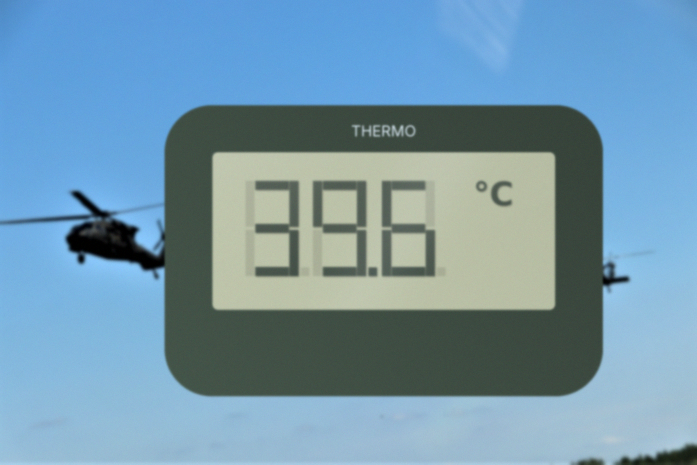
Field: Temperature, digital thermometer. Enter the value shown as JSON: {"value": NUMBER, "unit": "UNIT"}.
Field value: {"value": 39.6, "unit": "°C"}
